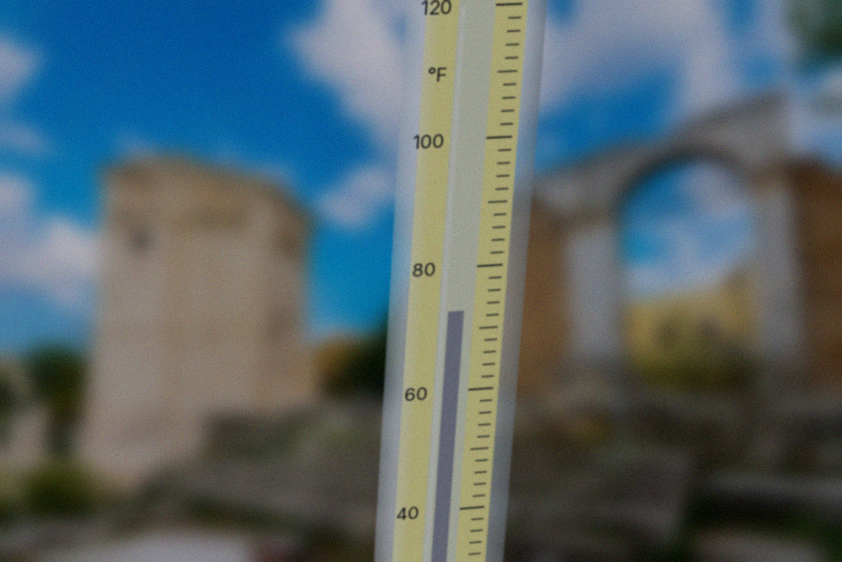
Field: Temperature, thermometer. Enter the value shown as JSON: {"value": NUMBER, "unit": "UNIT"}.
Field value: {"value": 73, "unit": "°F"}
